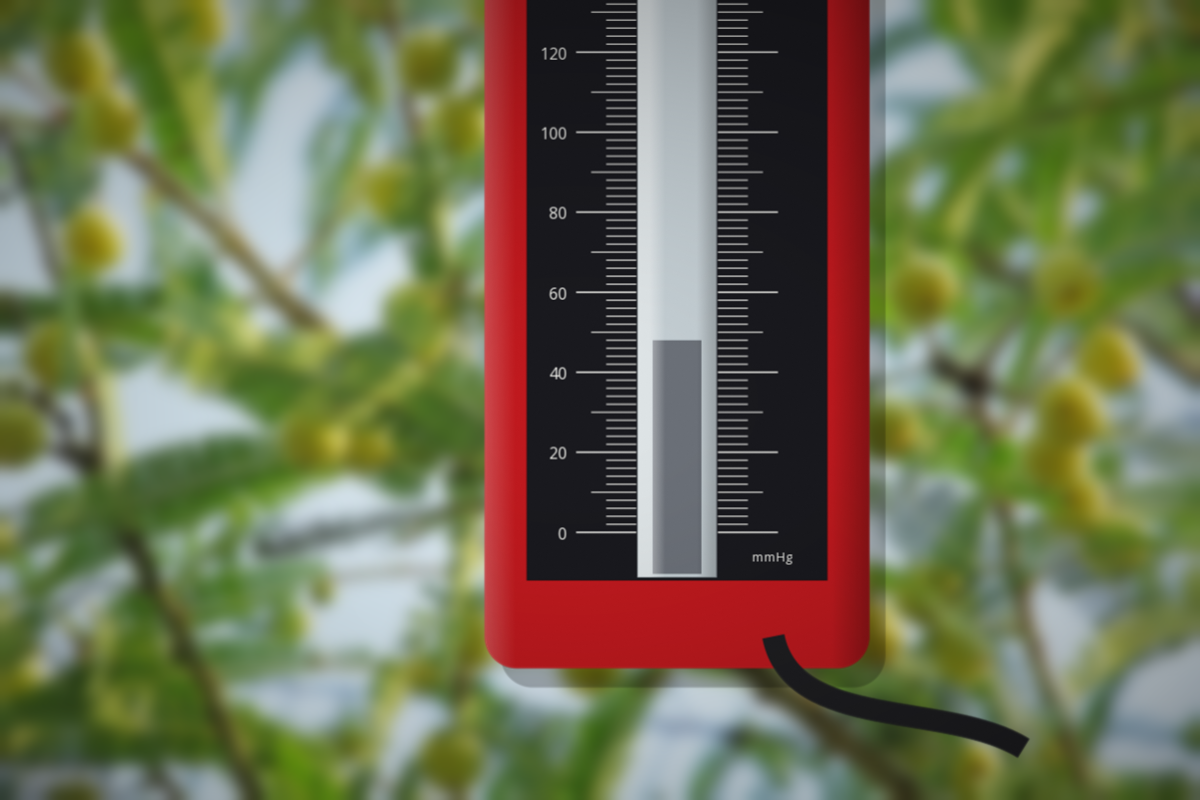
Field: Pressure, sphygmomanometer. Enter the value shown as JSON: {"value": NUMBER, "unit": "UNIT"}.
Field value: {"value": 48, "unit": "mmHg"}
